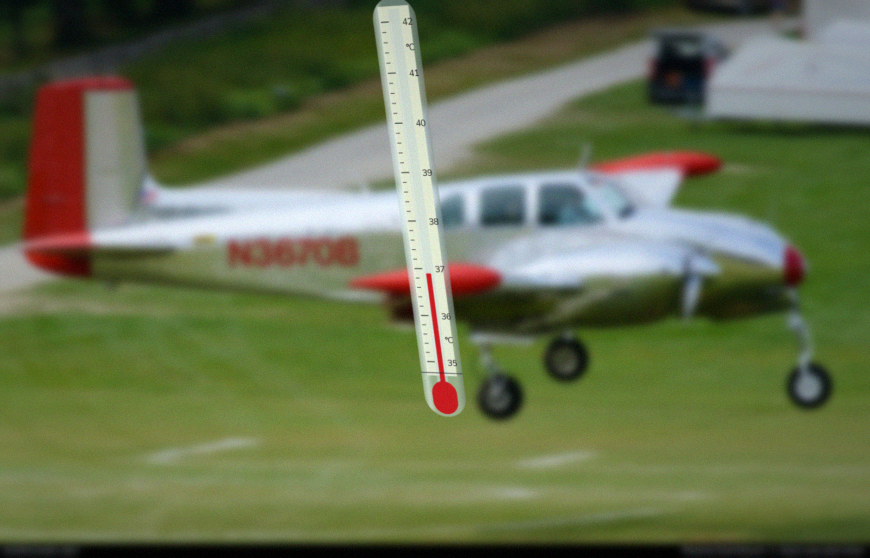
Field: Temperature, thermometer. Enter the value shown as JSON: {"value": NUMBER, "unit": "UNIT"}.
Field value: {"value": 36.9, "unit": "°C"}
